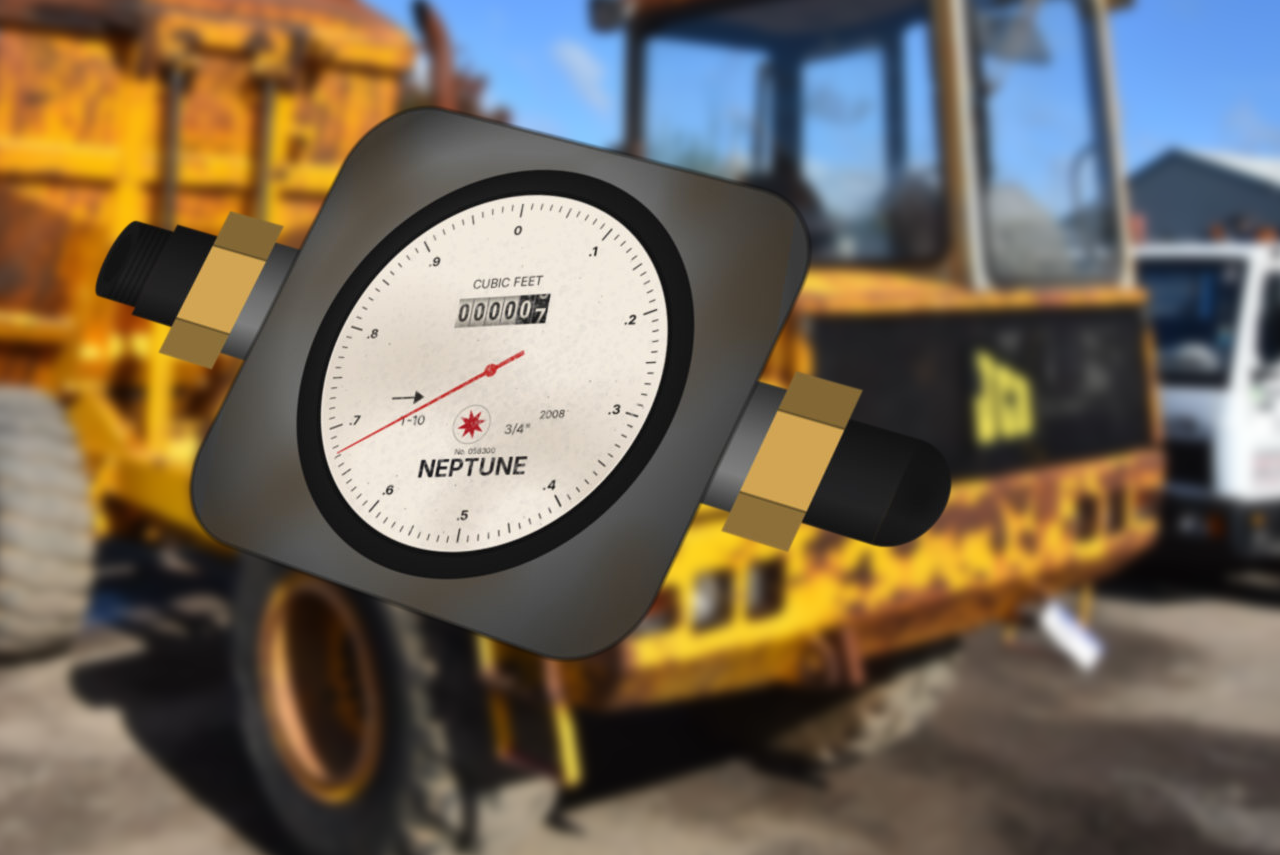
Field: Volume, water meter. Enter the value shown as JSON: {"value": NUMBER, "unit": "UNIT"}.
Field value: {"value": 6.67, "unit": "ft³"}
